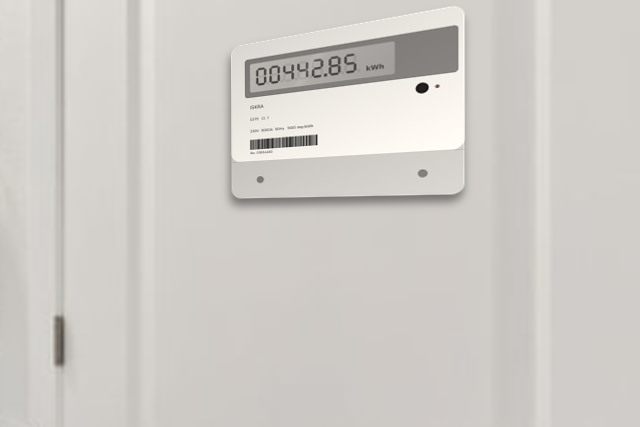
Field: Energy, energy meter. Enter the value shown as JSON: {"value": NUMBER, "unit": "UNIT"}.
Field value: {"value": 442.85, "unit": "kWh"}
